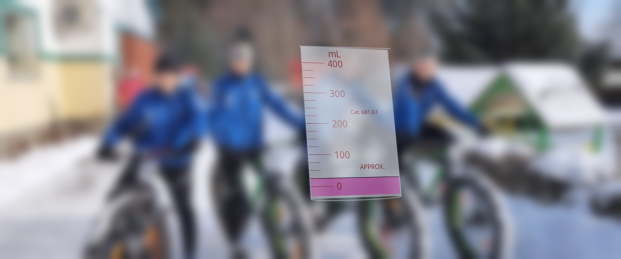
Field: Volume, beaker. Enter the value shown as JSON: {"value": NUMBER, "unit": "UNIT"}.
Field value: {"value": 25, "unit": "mL"}
